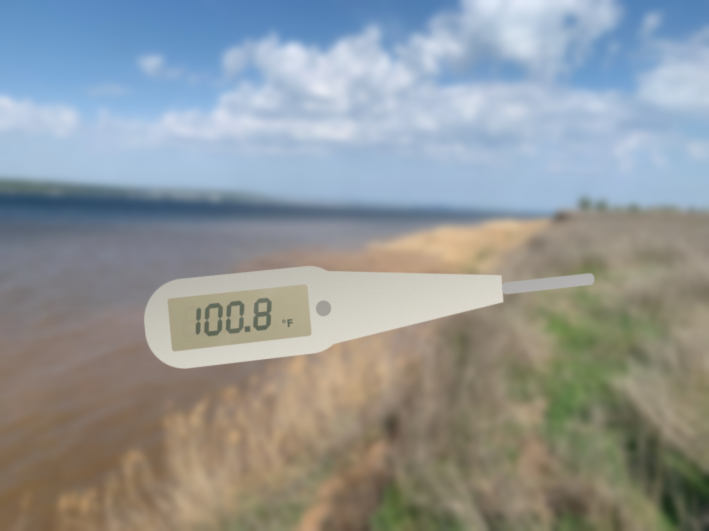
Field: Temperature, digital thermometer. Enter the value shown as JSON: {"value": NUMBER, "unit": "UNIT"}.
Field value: {"value": 100.8, "unit": "°F"}
